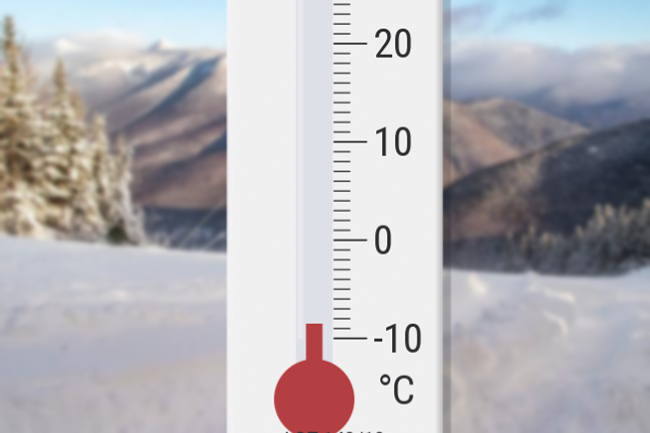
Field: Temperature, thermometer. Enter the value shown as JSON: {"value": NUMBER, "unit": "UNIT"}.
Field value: {"value": -8.5, "unit": "°C"}
